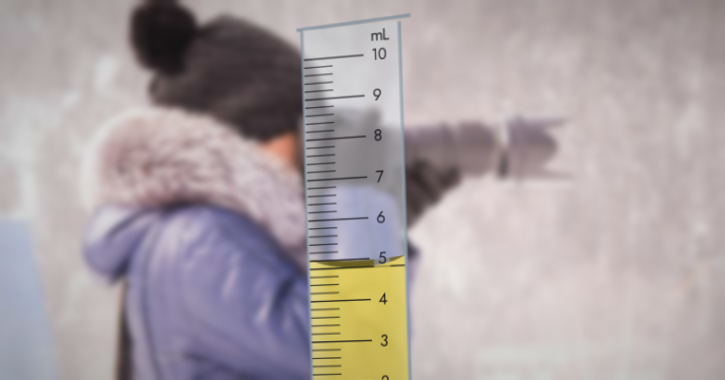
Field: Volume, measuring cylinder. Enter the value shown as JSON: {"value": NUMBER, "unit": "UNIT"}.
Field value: {"value": 4.8, "unit": "mL"}
